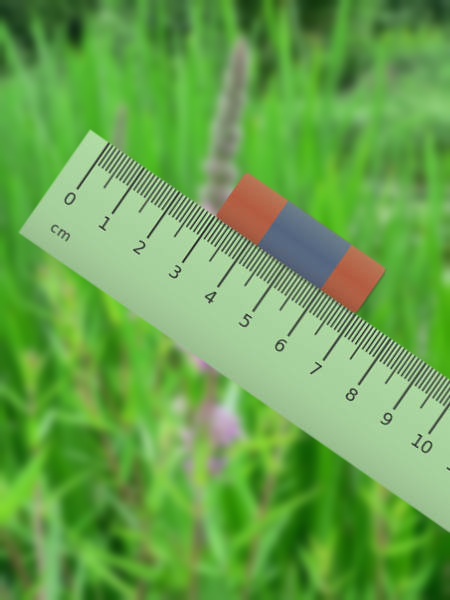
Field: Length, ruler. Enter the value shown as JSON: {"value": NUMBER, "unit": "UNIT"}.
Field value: {"value": 4, "unit": "cm"}
